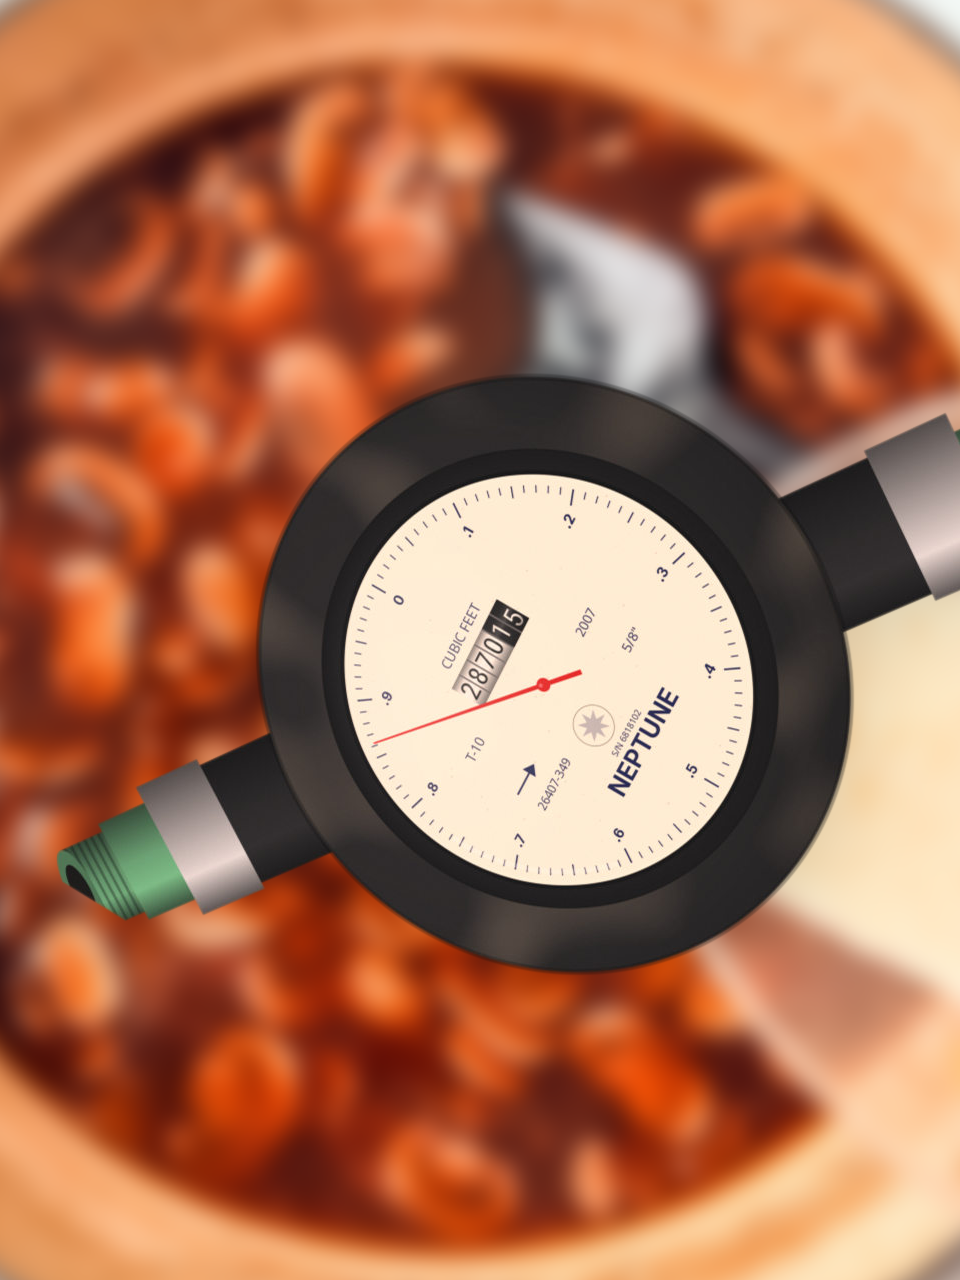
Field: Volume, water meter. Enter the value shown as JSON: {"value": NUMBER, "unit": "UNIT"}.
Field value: {"value": 287014.86, "unit": "ft³"}
